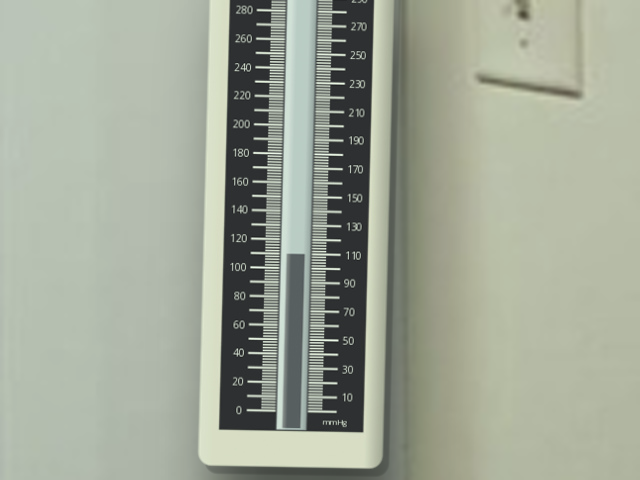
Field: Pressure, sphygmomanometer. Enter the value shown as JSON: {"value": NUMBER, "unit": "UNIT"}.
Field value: {"value": 110, "unit": "mmHg"}
